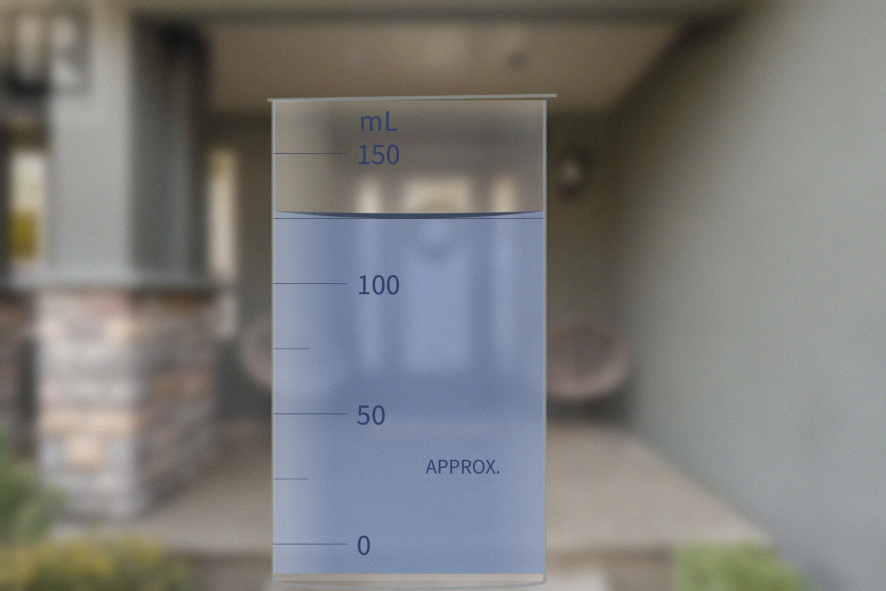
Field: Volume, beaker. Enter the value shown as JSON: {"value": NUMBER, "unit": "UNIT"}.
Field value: {"value": 125, "unit": "mL"}
